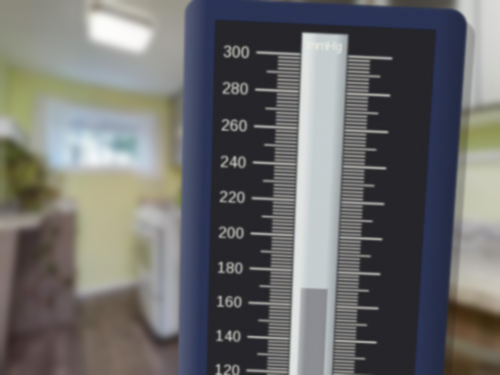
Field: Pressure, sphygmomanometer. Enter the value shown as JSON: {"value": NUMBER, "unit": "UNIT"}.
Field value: {"value": 170, "unit": "mmHg"}
